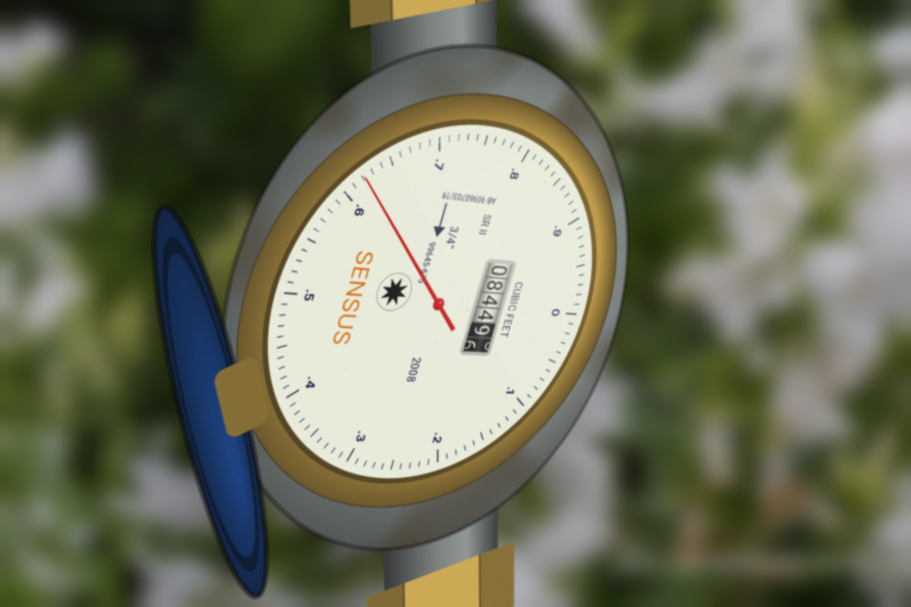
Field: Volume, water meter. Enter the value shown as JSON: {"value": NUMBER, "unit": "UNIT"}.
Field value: {"value": 84495.62, "unit": "ft³"}
